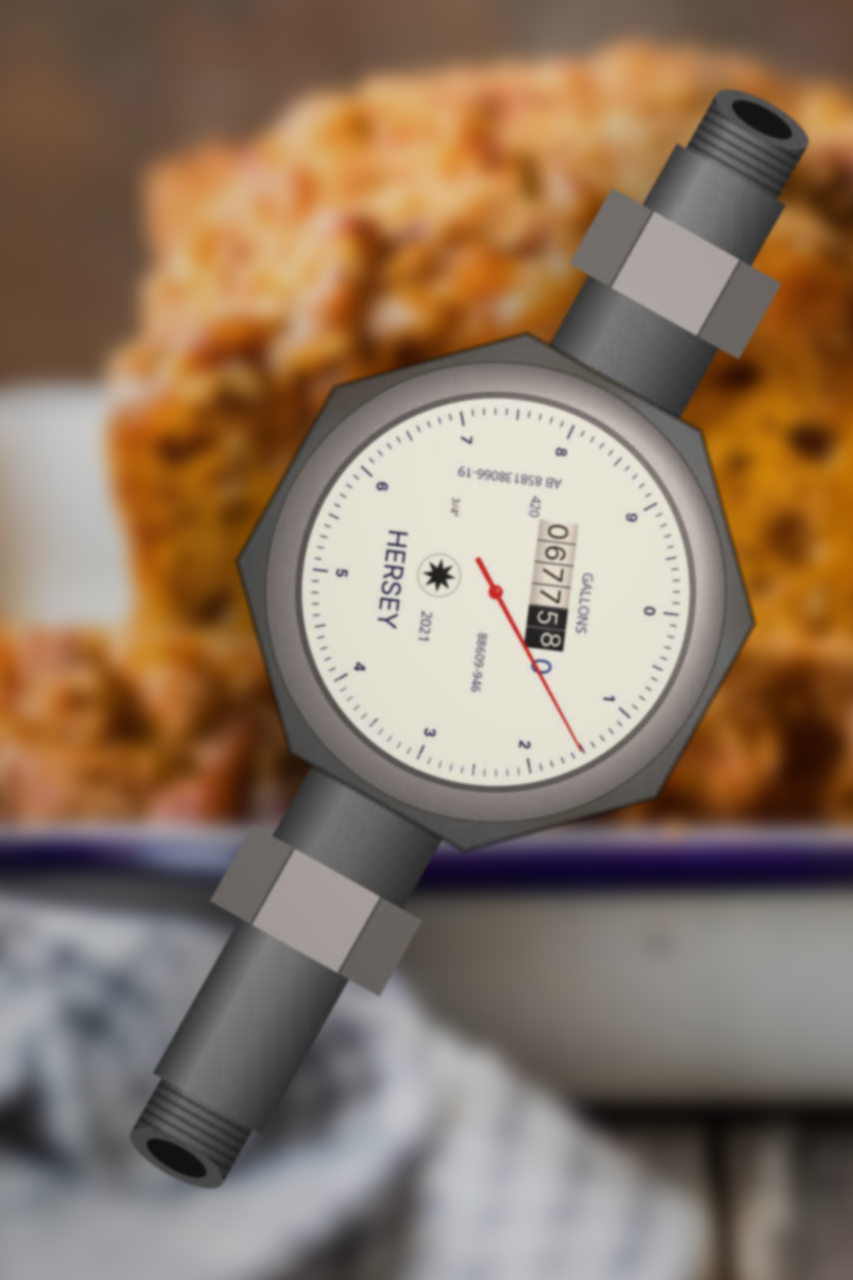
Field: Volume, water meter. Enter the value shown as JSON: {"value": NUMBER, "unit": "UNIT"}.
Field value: {"value": 677581.5, "unit": "gal"}
